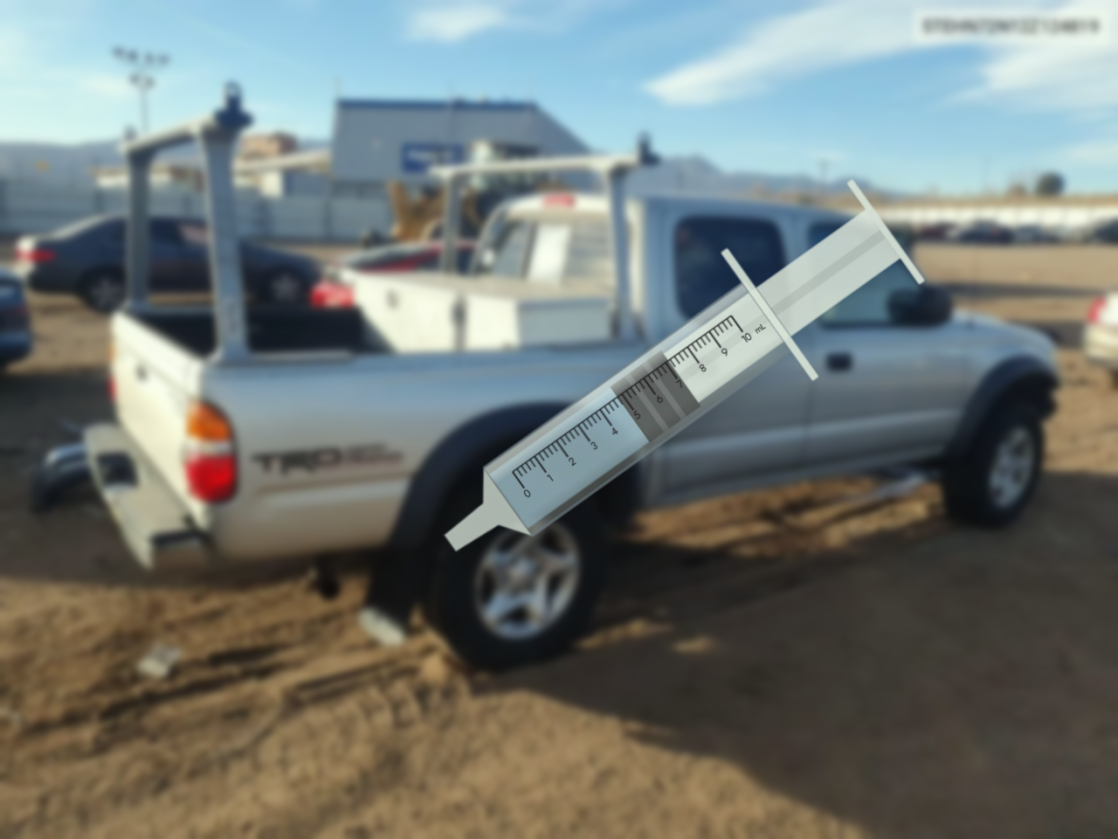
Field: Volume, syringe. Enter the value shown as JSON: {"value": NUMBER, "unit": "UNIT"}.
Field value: {"value": 4.8, "unit": "mL"}
